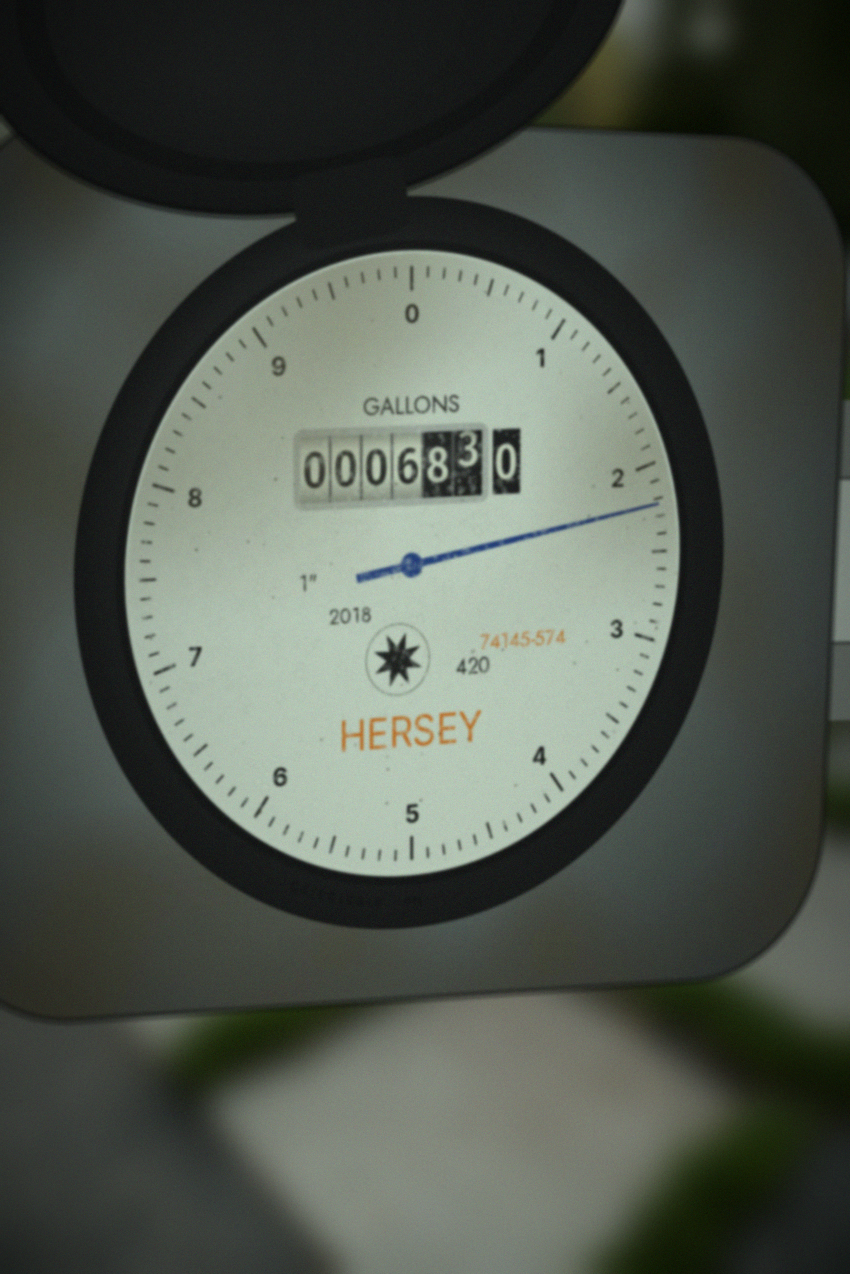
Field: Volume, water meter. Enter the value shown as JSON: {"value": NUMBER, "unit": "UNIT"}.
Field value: {"value": 6832.2, "unit": "gal"}
